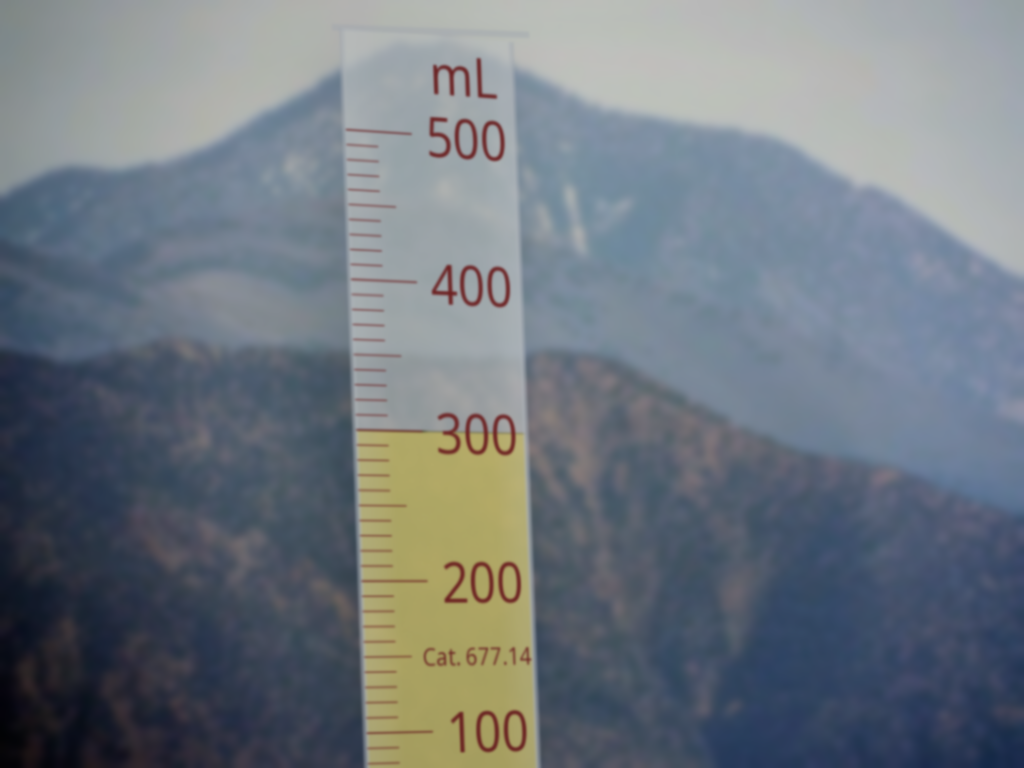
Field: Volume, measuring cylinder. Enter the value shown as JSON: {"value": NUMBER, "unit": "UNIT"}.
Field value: {"value": 300, "unit": "mL"}
